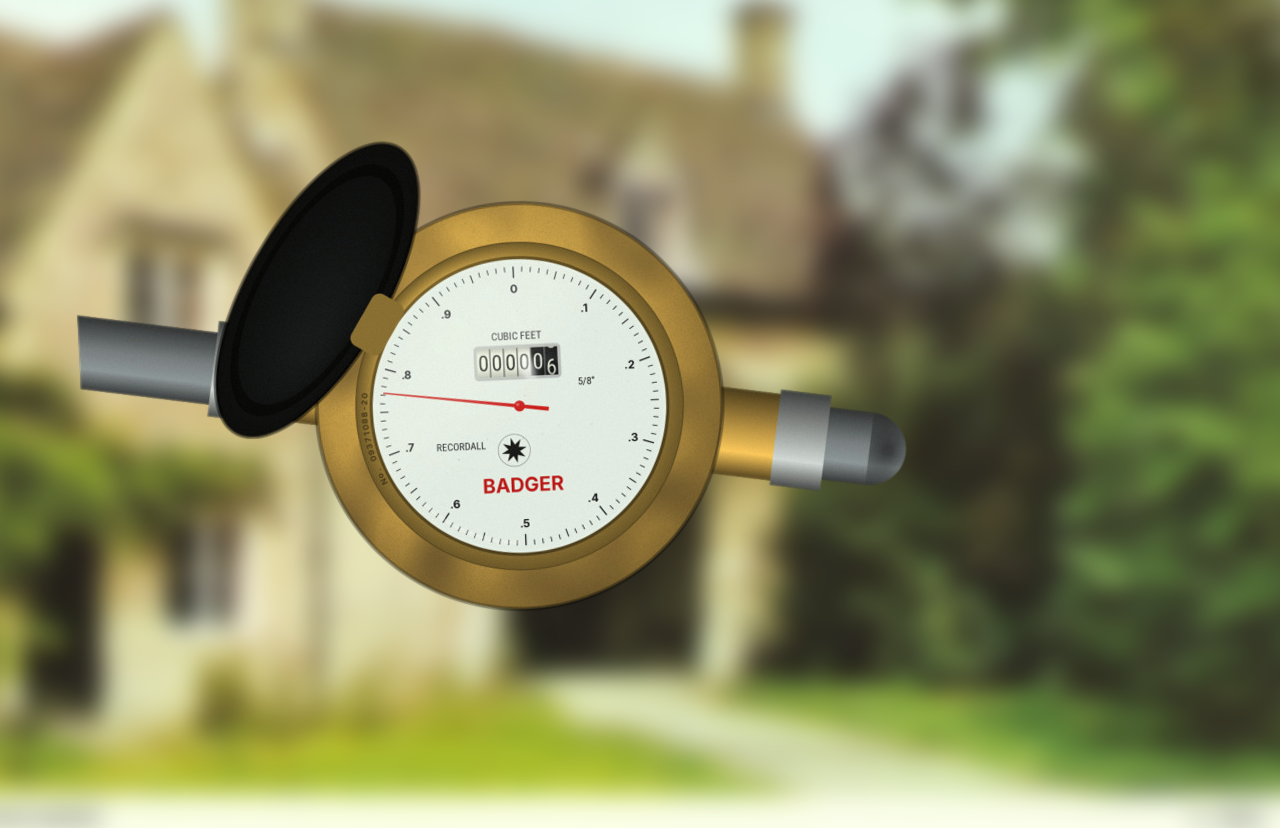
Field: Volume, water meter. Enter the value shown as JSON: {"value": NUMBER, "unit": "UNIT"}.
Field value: {"value": 5.77, "unit": "ft³"}
